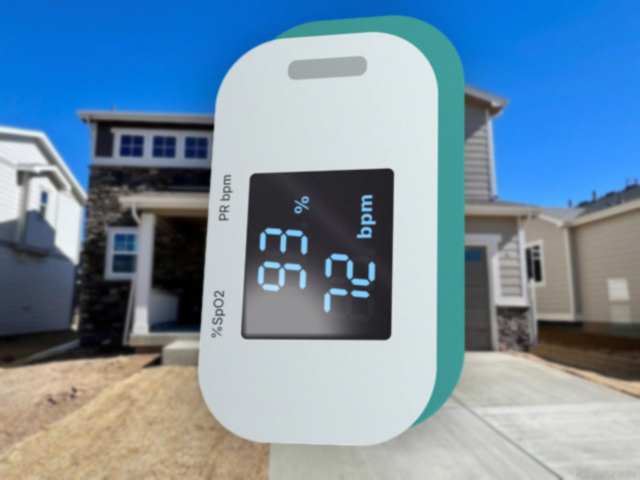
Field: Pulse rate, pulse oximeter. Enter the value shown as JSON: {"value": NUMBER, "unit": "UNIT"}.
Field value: {"value": 72, "unit": "bpm"}
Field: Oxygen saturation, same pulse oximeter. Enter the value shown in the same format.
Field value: {"value": 93, "unit": "%"}
